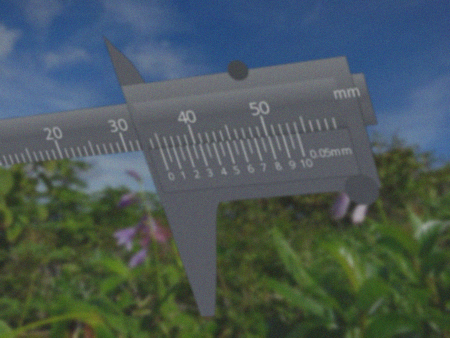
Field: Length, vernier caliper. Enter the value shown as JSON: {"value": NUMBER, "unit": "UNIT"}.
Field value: {"value": 35.0, "unit": "mm"}
